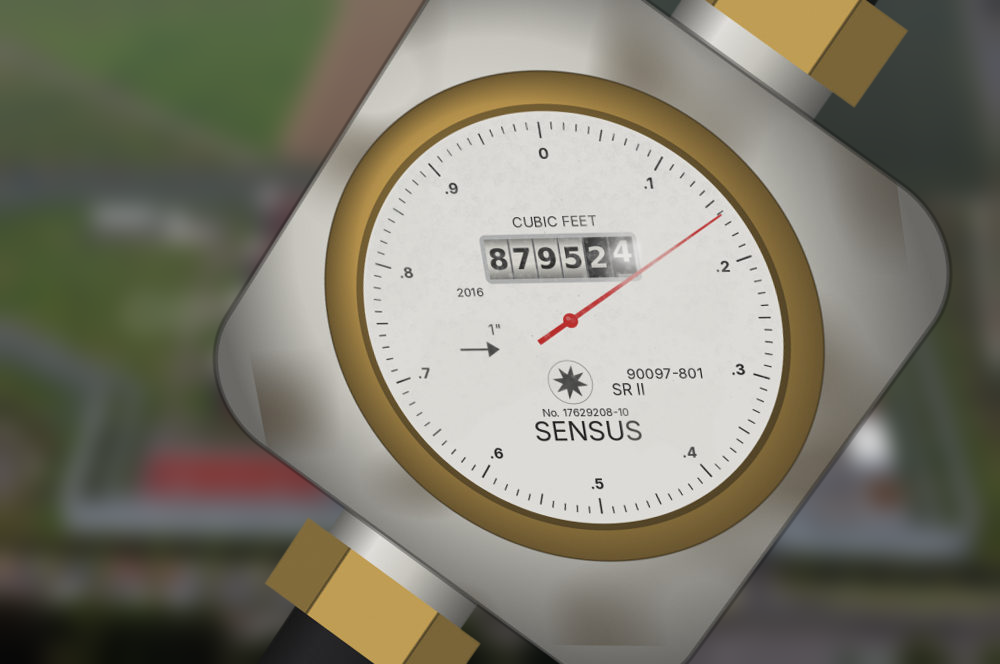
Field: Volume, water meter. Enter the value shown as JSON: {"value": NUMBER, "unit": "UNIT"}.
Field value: {"value": 879524.16, "unit": "ft³"}
